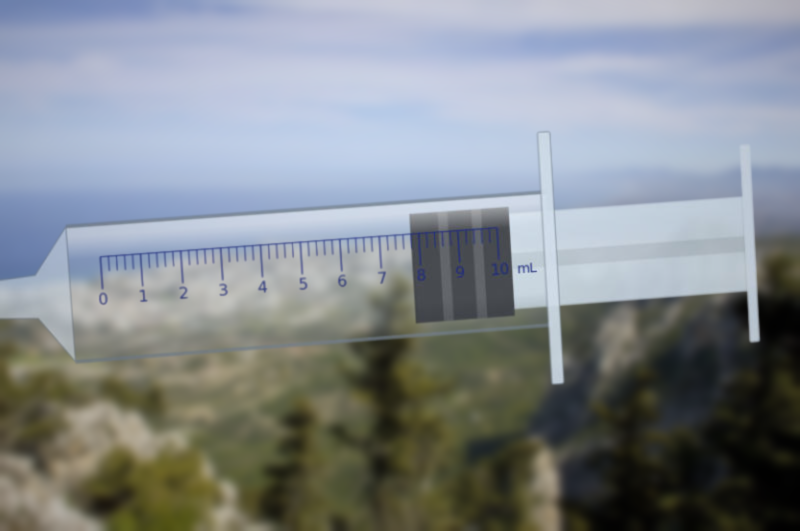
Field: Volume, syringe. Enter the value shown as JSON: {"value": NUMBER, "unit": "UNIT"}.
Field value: {"value": 7.8, "unit": "mL"}
